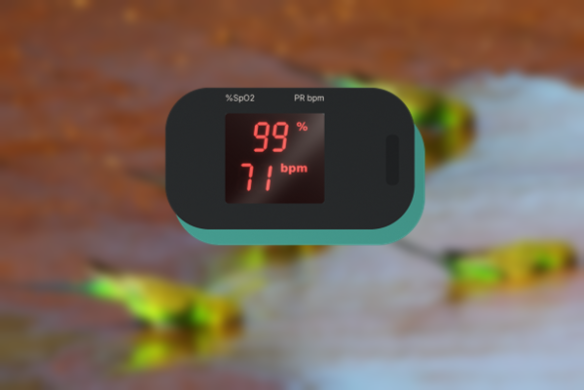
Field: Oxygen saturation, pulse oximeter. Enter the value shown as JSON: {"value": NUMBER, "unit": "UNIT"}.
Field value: {"value": 99, "unit": "%"}
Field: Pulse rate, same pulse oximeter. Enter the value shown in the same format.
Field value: {"value": 71, "unit": "bpm"}
